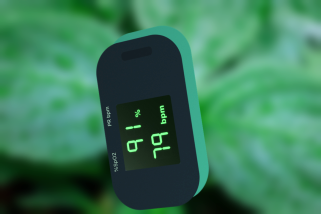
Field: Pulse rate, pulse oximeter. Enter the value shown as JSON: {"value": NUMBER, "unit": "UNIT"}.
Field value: {"value": 79, "unit": "bpm"}
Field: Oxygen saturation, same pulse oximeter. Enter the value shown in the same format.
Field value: {"value": 91, "unit": "%"}
